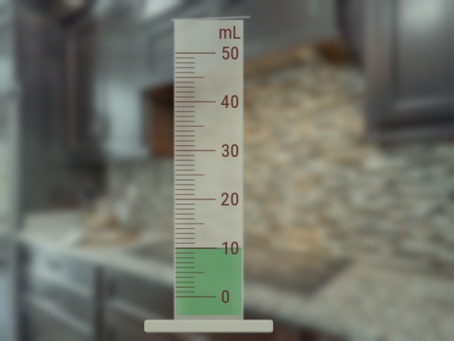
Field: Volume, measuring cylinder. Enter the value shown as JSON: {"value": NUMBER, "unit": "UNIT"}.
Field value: {"value": 10, "unit": "mL"}
